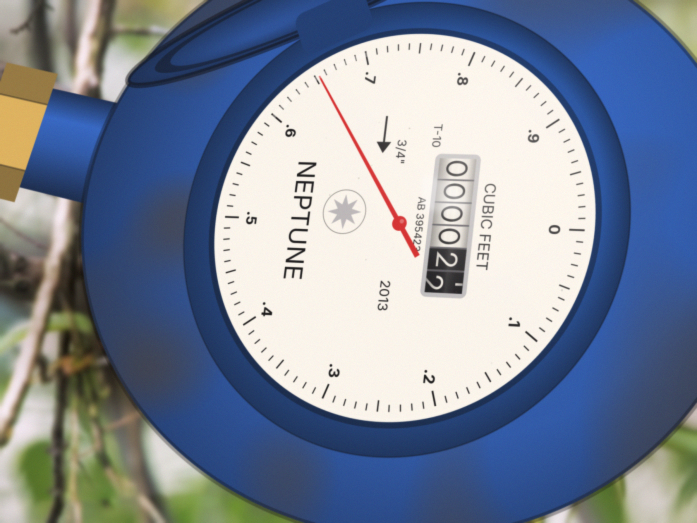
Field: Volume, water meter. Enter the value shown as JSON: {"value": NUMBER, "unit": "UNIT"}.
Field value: {"value": 21.65, "unit": "ft³"}
